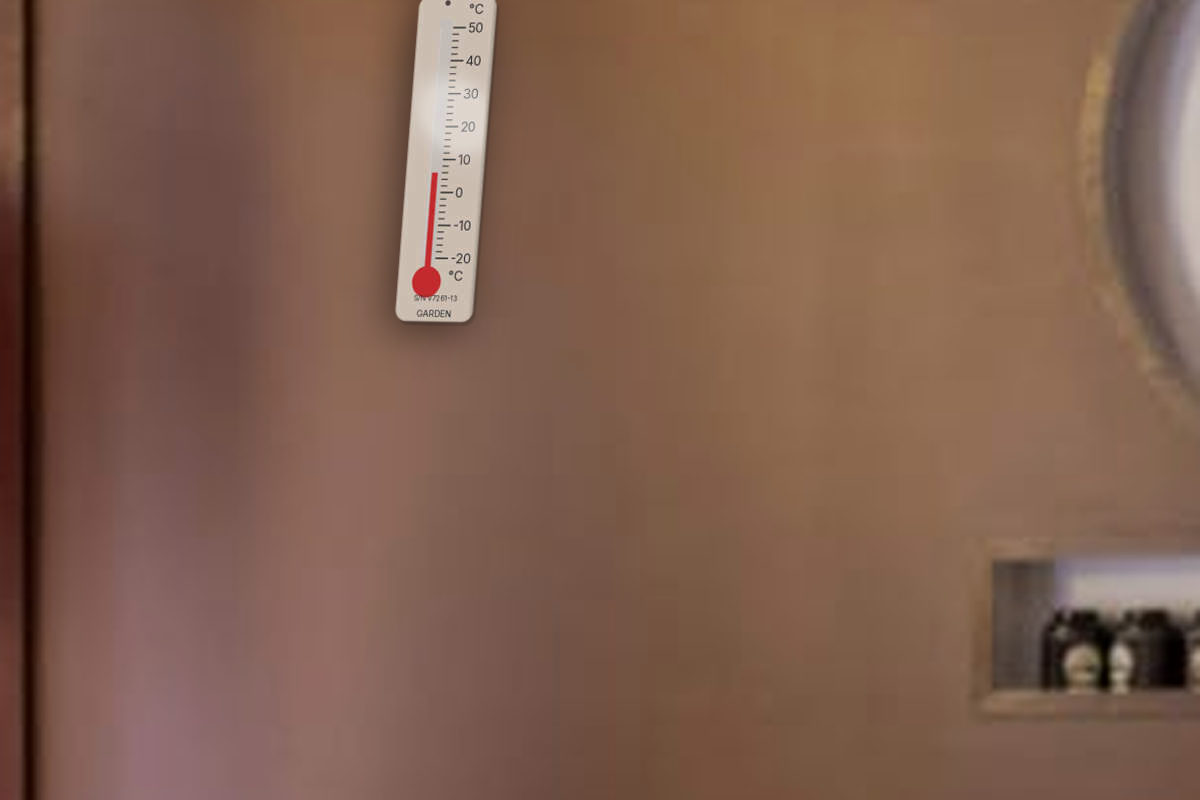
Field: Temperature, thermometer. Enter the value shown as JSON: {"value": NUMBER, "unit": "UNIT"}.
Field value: {"value": 6, "unit": "°C"}
